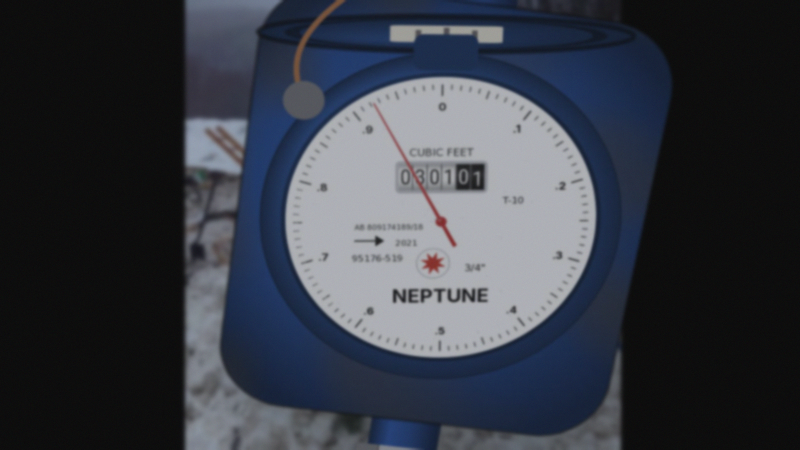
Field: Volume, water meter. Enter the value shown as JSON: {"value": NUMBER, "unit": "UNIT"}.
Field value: {"value": 30100.92, "unit": "ft³"}
